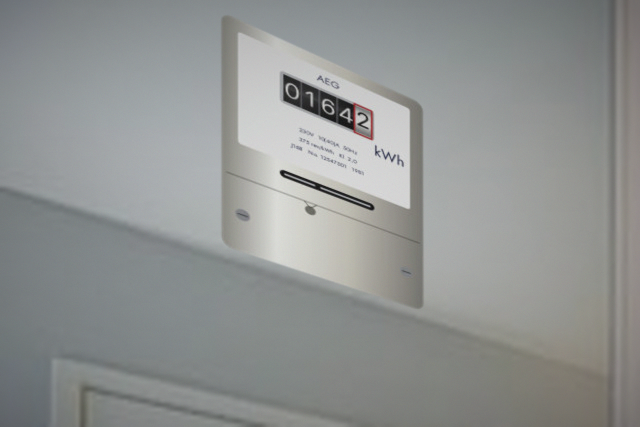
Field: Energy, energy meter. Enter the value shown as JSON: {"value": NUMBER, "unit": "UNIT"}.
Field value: {"value": 164.2, "unit": "kWh"}
